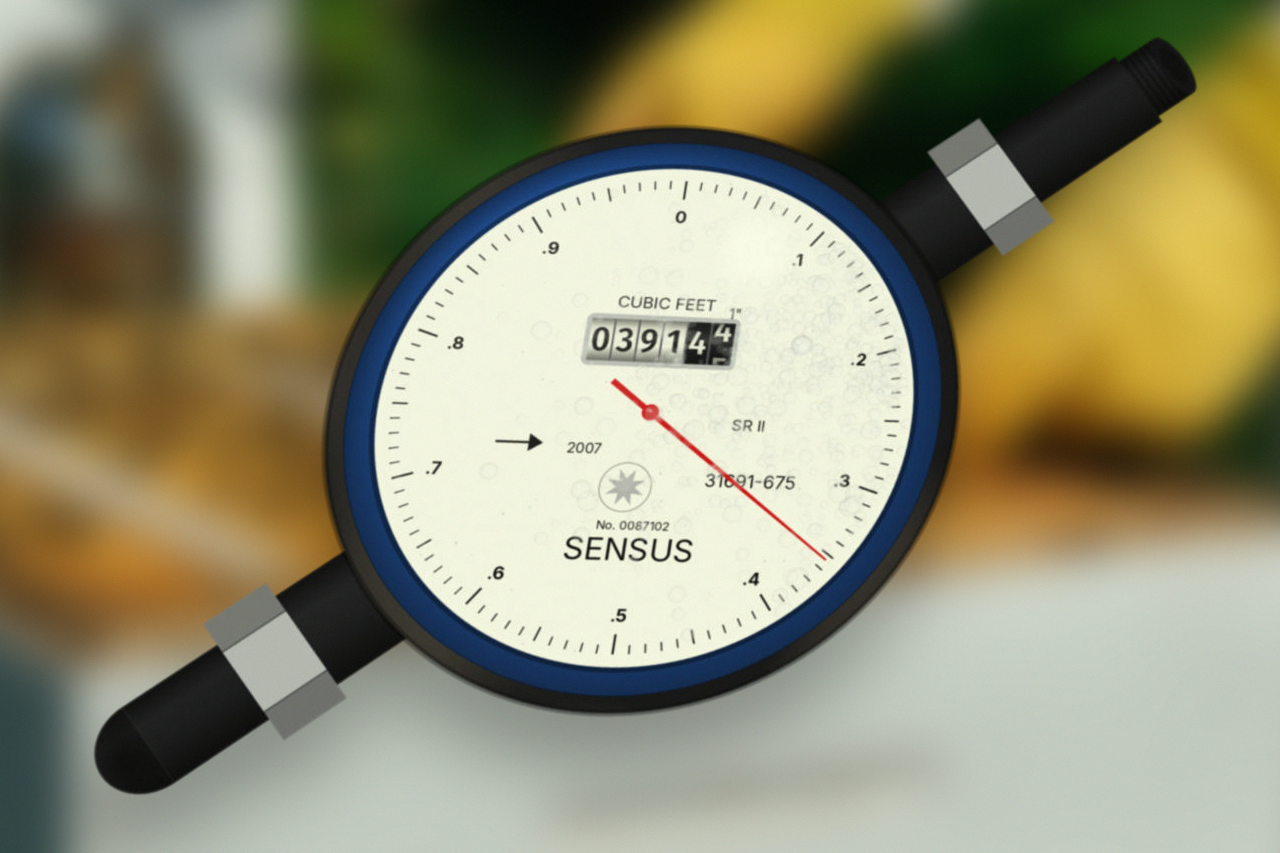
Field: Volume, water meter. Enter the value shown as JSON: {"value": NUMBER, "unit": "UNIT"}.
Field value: {"value": 39144.35, "unit": "ft³"}
